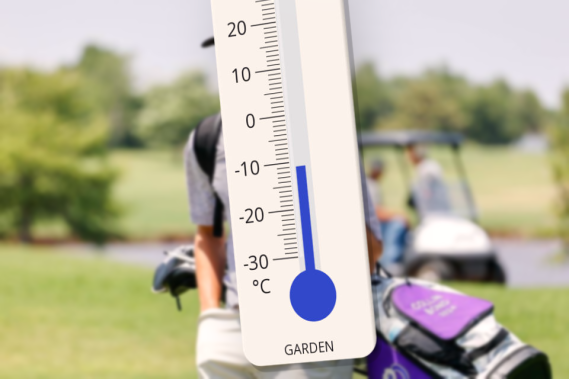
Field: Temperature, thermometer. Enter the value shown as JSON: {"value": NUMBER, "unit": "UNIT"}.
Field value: {"value": -11, "unit": "°C"}
